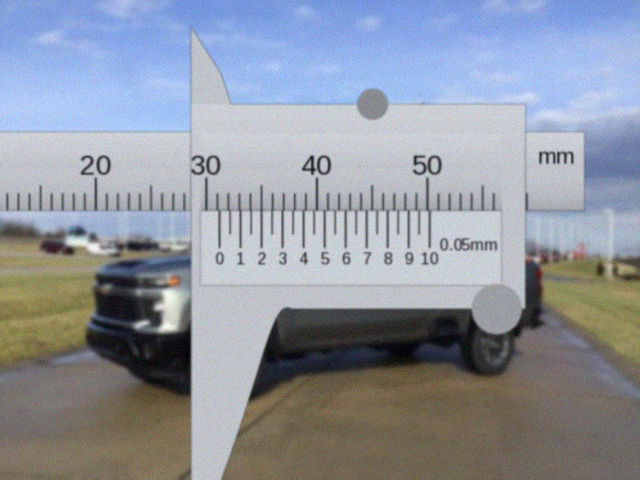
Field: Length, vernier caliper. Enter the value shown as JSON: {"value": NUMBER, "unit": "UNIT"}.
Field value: {"value": 31.2, "unit": "mm"}
